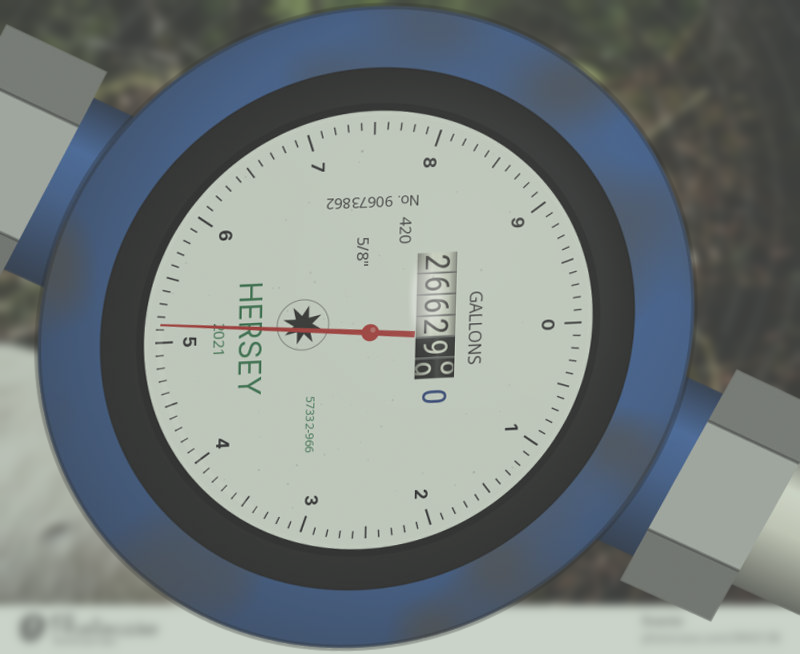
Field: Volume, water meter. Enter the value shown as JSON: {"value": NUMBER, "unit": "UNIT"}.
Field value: {"value": 2662985.1, "unit": "gal"}
